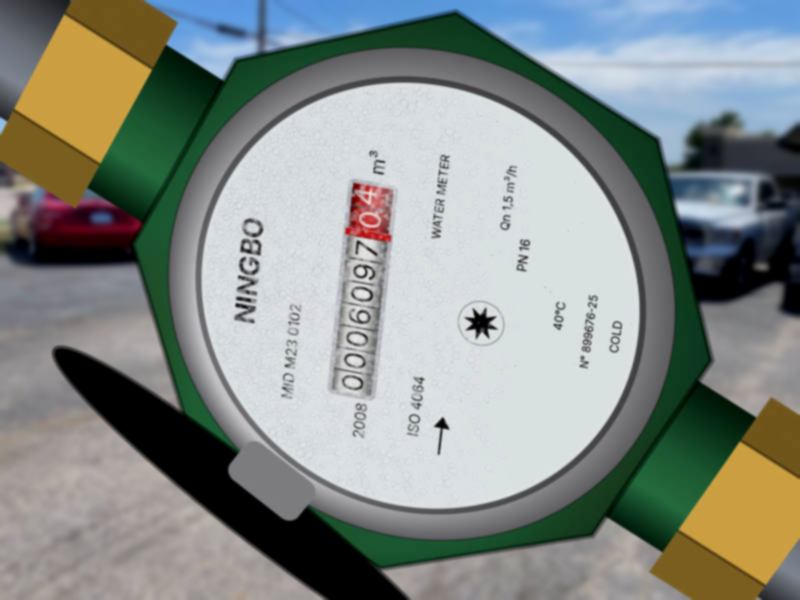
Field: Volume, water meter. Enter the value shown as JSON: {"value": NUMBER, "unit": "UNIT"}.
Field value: {"value": 6097.04, "unit": "m³"}
